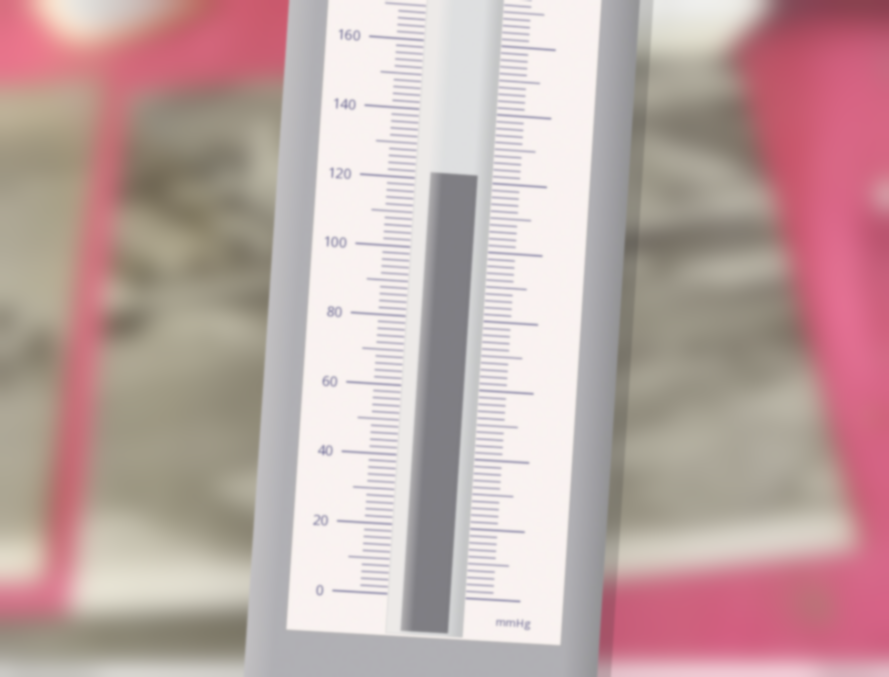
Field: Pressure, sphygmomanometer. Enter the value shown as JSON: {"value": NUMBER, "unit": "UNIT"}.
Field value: {"value": 122, "unit": "mmHg"}
